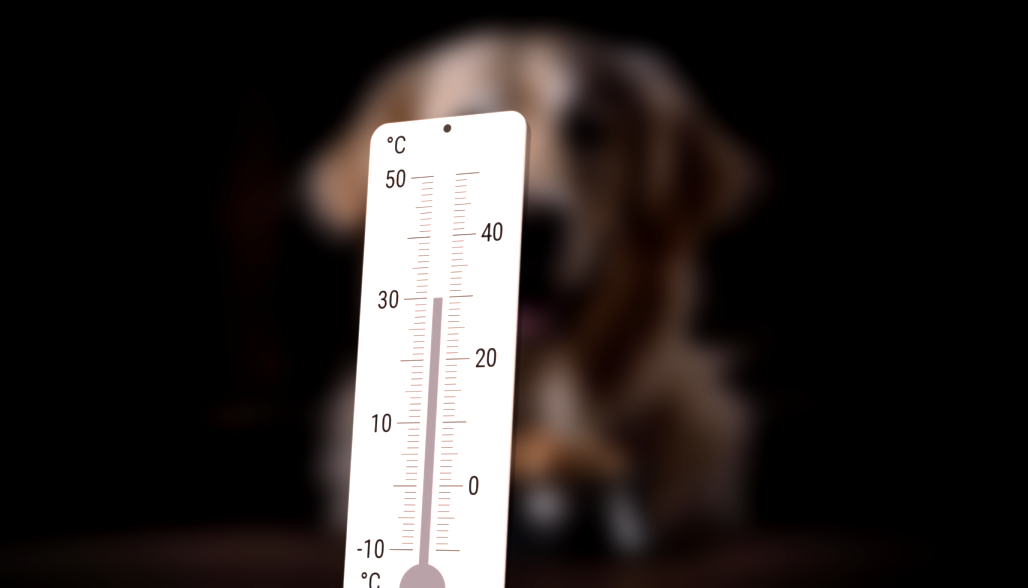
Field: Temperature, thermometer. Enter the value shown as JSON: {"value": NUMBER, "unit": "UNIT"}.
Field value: {"value": 30, "unit": "°C"}
